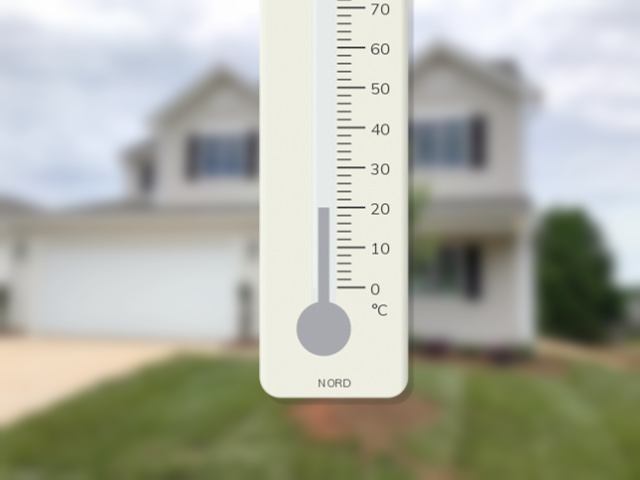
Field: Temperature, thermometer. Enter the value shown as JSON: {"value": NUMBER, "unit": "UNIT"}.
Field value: {"value": 20, "unit": "°C"}
